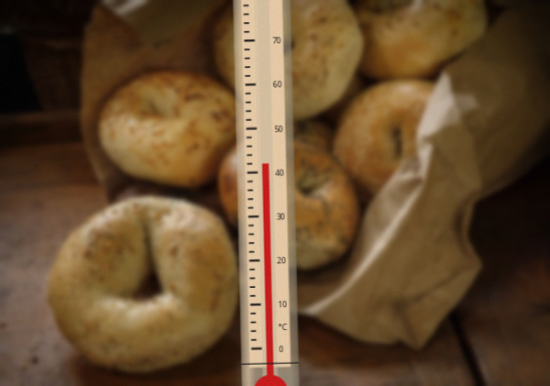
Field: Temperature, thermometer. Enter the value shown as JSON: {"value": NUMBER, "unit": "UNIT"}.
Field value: {"value": 42, "unit": "°C"}
